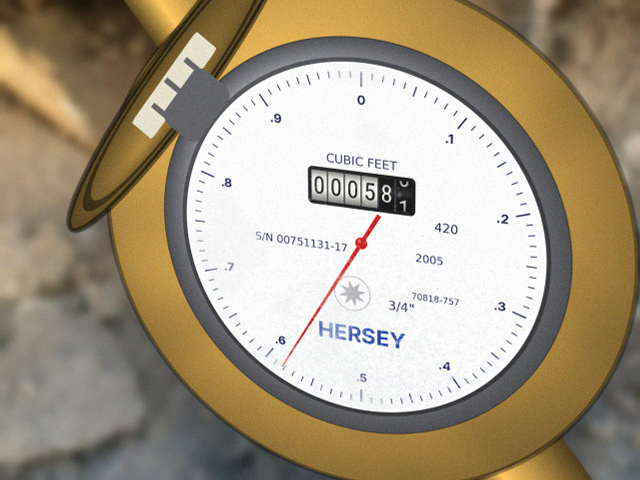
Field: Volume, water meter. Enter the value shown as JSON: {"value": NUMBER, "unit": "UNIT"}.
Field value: {"value": 580.58, "unit": "ft³"}
